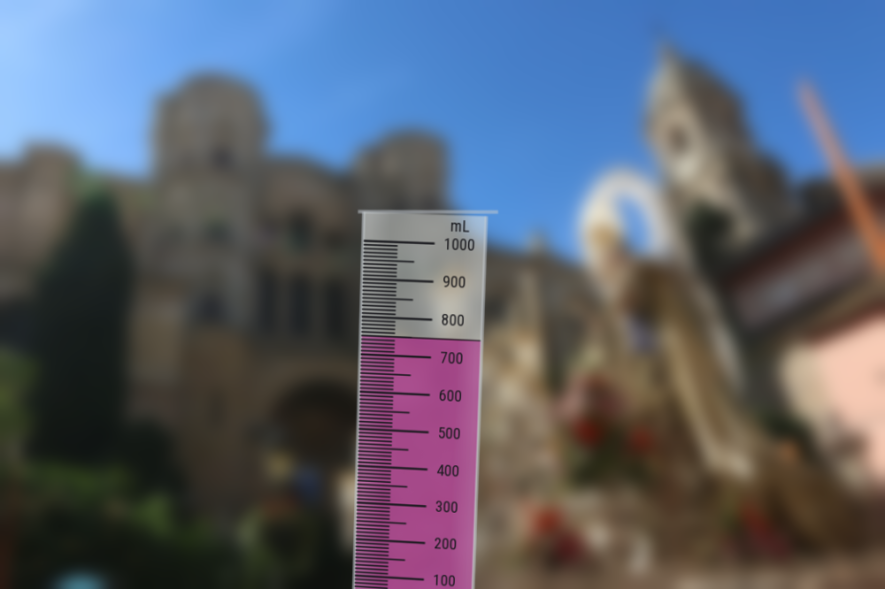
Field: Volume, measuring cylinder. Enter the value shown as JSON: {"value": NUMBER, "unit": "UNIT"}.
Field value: {"value": 750, "unit": "mL"}
